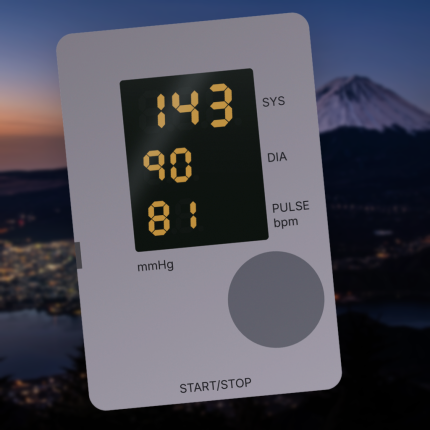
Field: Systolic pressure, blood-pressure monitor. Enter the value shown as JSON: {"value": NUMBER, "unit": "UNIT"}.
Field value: {"value": 143, "unit": "mmHg"}
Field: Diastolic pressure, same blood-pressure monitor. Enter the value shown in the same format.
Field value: {"value": 90, "unit": "mmHg"}
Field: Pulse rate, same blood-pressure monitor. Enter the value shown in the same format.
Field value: {"value": 81, "unit": "bpm"}
